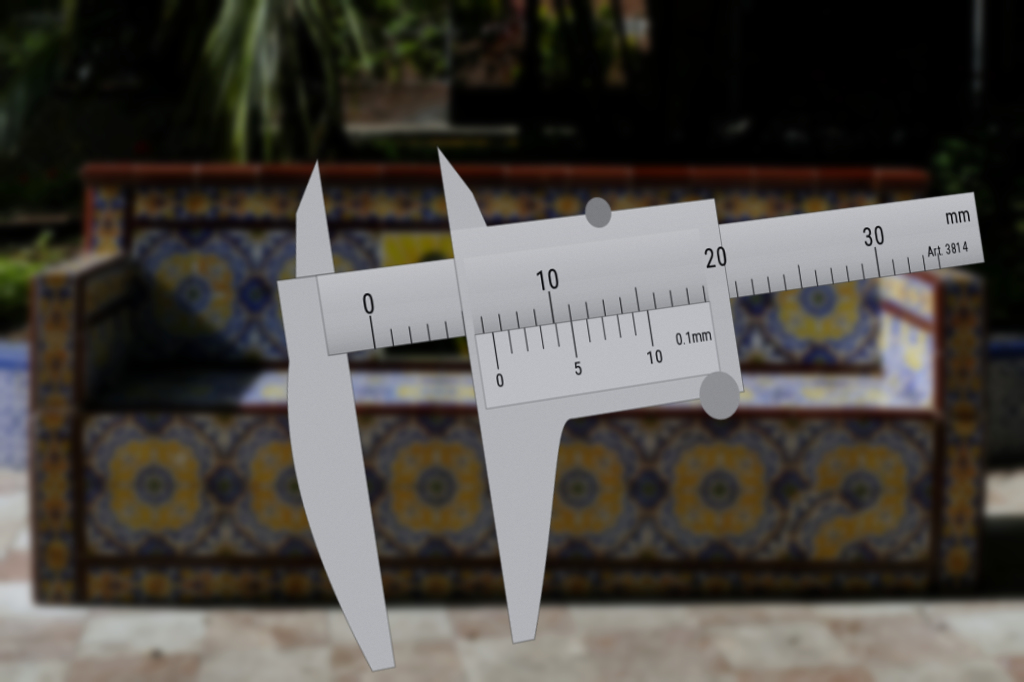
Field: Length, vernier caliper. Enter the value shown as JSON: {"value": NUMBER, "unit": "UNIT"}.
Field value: {"value": 6.5, "unit": "mm"}
